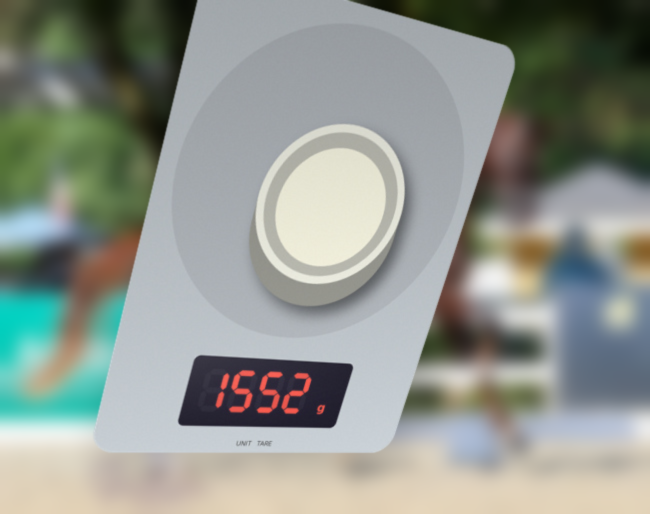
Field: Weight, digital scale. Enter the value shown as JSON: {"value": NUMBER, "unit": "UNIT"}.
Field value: {"value": 1552, "unit": "g"}
